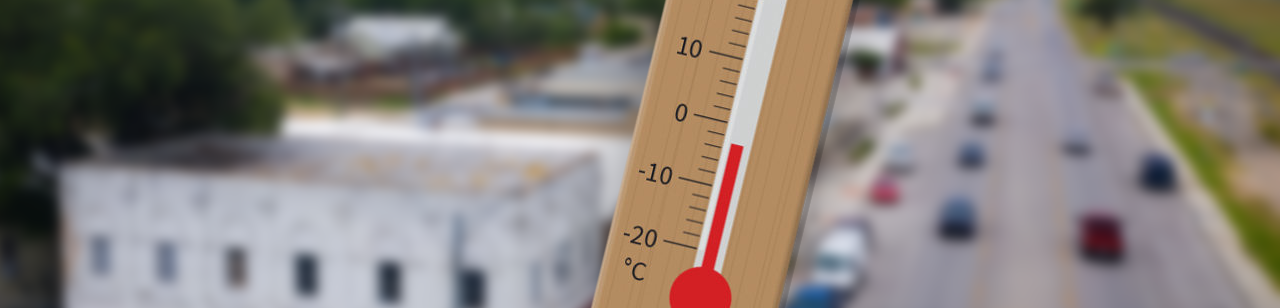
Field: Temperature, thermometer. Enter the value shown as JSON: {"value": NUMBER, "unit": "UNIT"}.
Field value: {"value": -3, "unit": "°C"}
